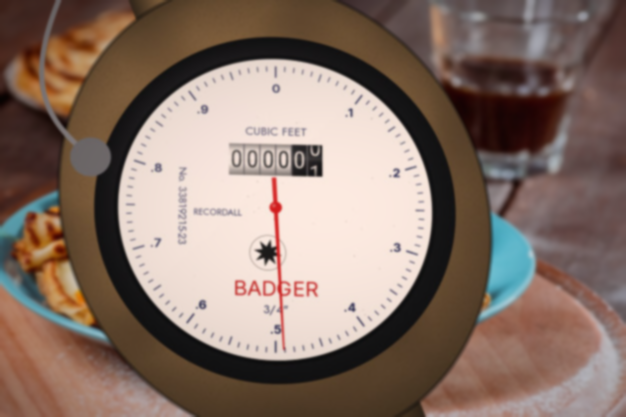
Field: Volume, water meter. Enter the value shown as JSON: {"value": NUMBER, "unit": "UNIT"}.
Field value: {"value": 0.49, "unit": "ft³"}
